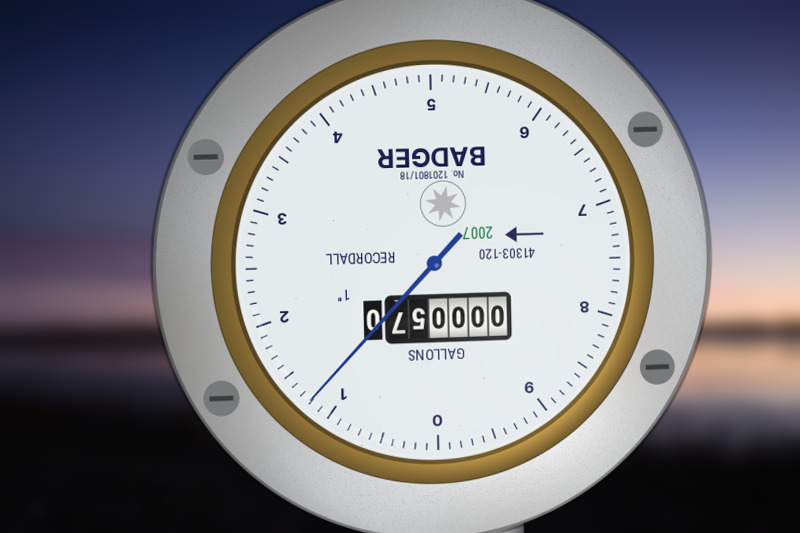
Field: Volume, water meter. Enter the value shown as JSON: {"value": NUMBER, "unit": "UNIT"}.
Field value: {"value": 571.2, "unit": "gal"}
